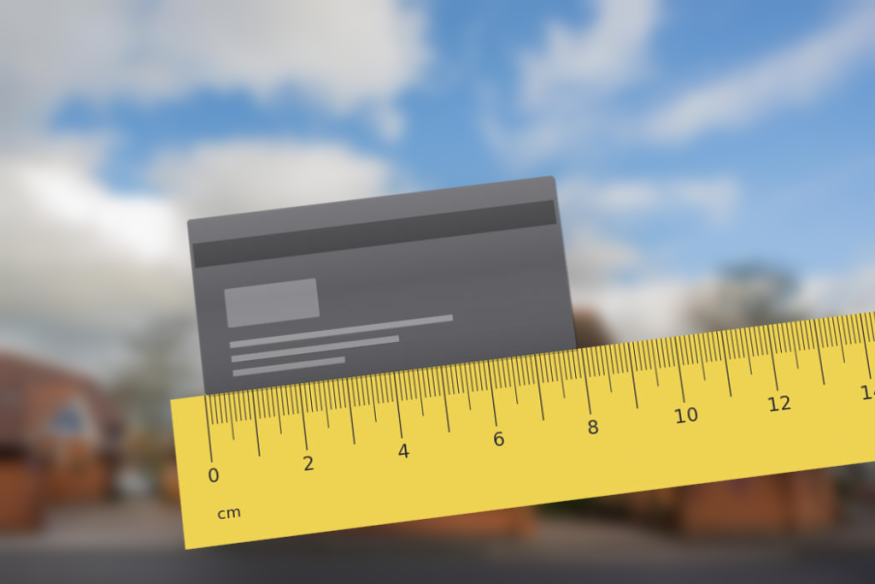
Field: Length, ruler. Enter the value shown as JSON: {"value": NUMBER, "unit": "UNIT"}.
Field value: {"value": 7.9, "unit": "cm"}
